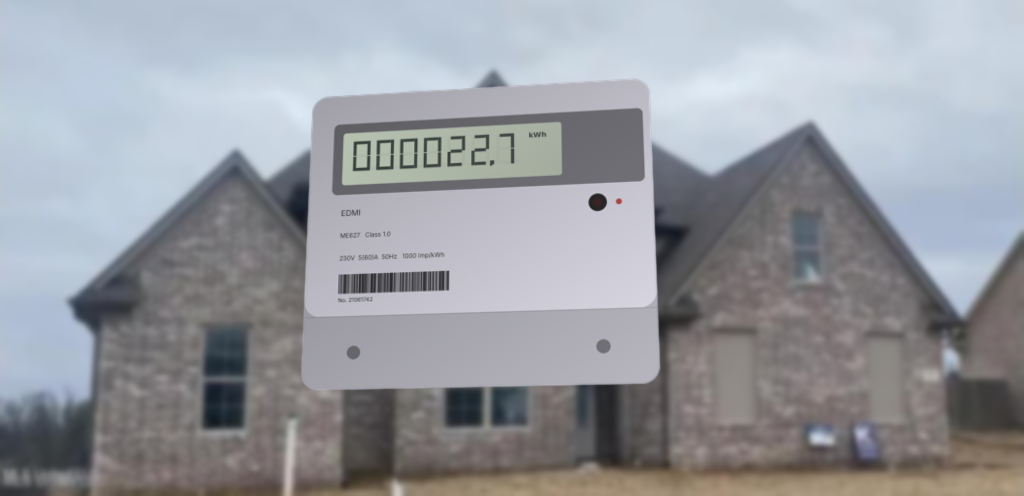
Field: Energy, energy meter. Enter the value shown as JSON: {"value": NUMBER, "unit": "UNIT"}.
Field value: {"value": 22.7, "unit": "kWh"}
